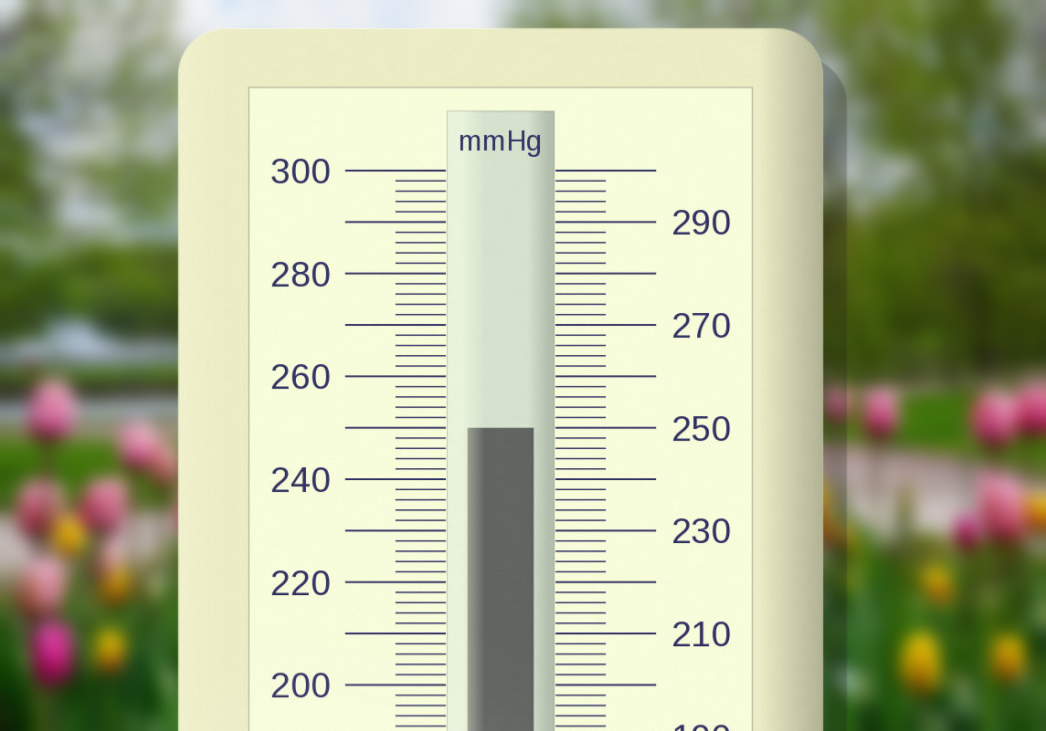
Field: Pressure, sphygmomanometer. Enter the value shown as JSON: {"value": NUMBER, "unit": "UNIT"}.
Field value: {"value": 250, "unit": "mmHg"}
